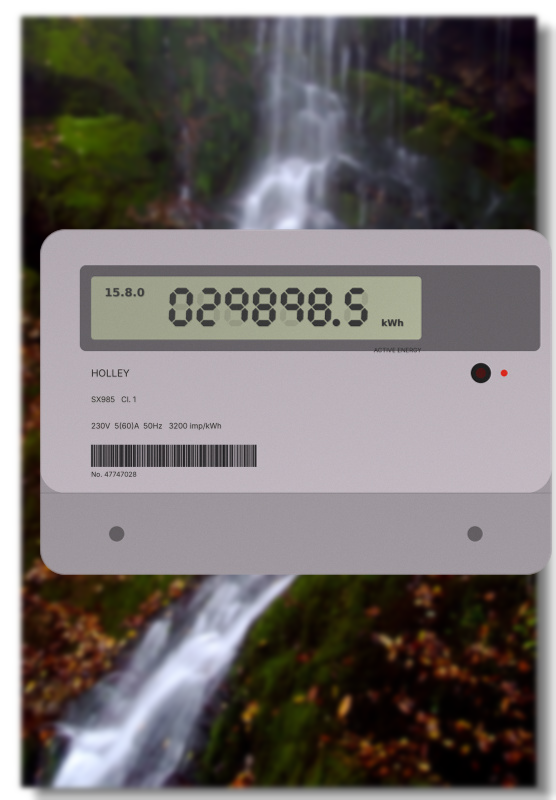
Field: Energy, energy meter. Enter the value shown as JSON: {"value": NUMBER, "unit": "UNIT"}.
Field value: {"value": 29898.5, "unit": "kWh"}
